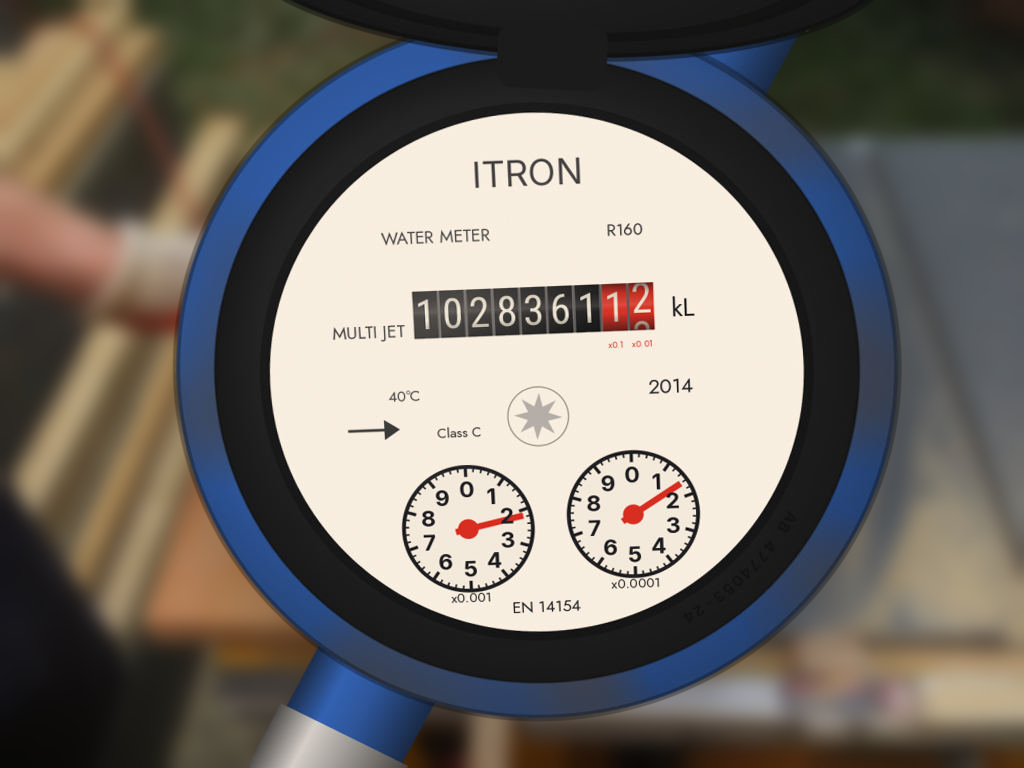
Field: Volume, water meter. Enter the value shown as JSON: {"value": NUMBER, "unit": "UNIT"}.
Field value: {"value": 1028361.1221, "unit": "kL"}
